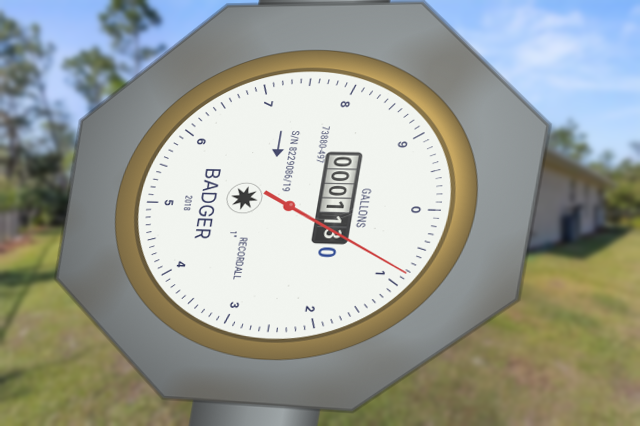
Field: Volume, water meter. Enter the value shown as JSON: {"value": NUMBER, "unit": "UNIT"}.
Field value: {"value": 1130.8, "unit": "gal"}
